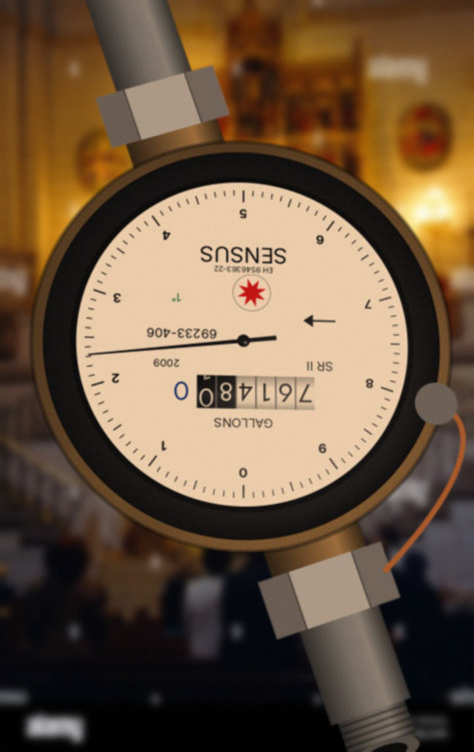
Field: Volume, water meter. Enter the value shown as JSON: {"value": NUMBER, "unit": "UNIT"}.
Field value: {"value": 7614802.3, "unit": "gal"}
